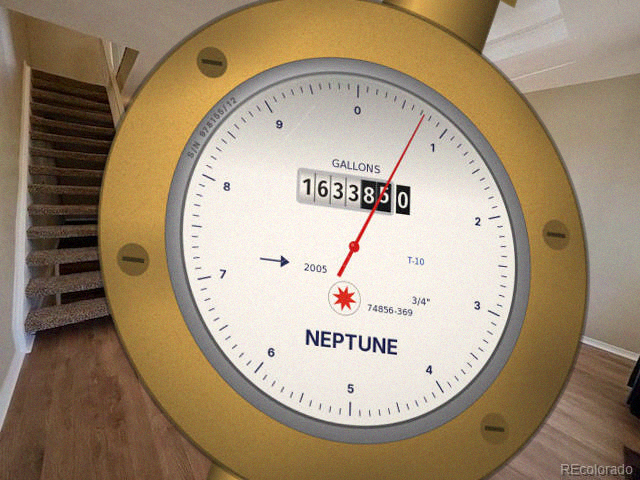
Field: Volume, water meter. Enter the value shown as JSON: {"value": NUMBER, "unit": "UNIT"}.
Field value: {"value": 1633850.7, "unit": "gal"}
